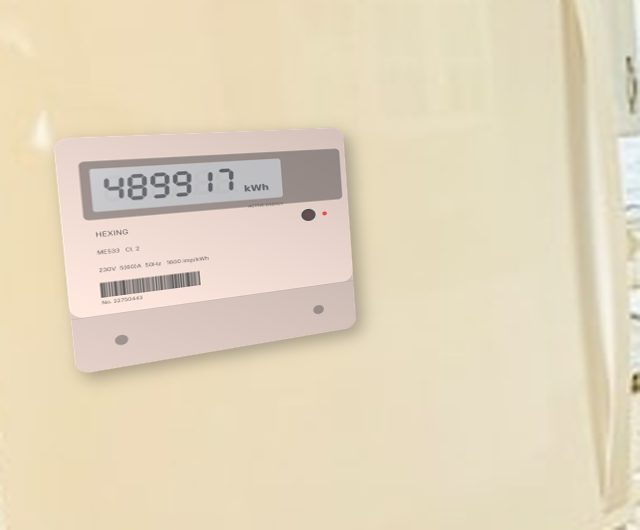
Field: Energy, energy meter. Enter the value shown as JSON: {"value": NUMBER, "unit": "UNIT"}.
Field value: {"value": 489917, "unit": "kWh"}
